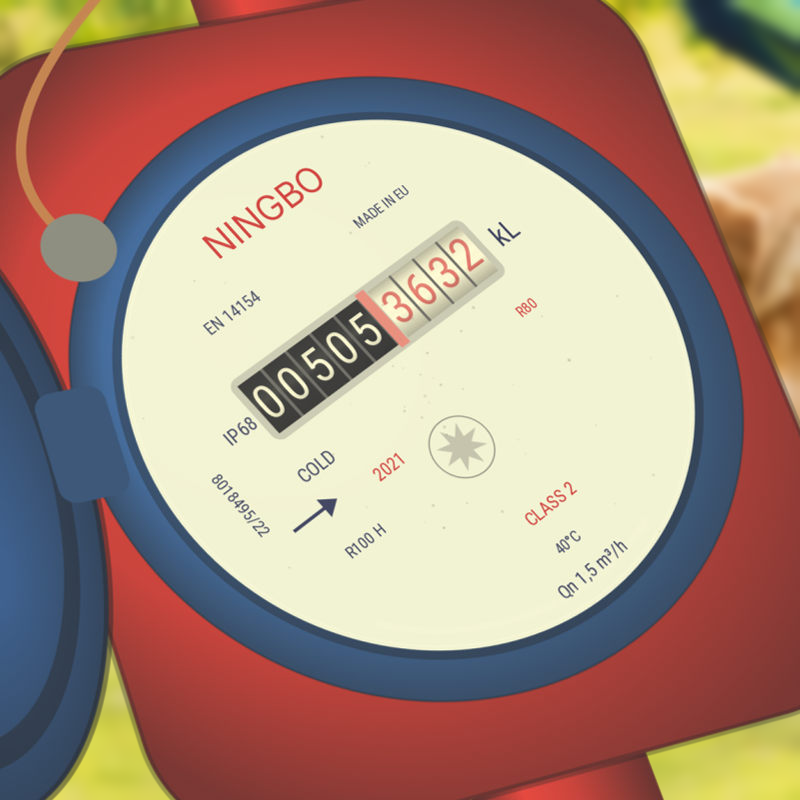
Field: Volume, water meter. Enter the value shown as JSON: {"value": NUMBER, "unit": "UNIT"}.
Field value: {"value": 505.3632, "unit": "kL"}
